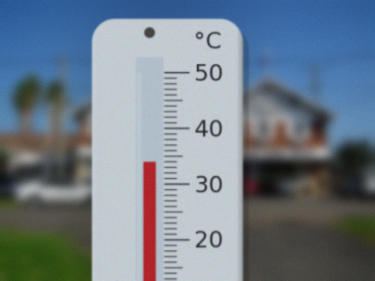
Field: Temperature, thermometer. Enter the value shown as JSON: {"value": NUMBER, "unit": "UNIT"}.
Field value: {"value": 34, "unit": "°C"}
